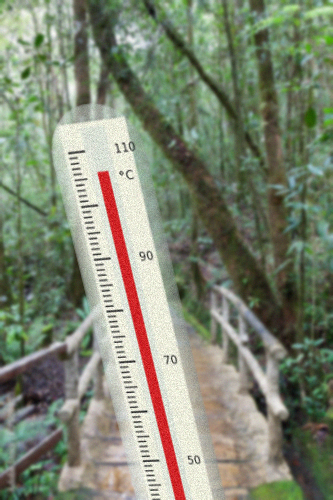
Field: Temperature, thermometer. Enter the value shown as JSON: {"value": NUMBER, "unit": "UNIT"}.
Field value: {"value": 106, "unit": "°C"}
